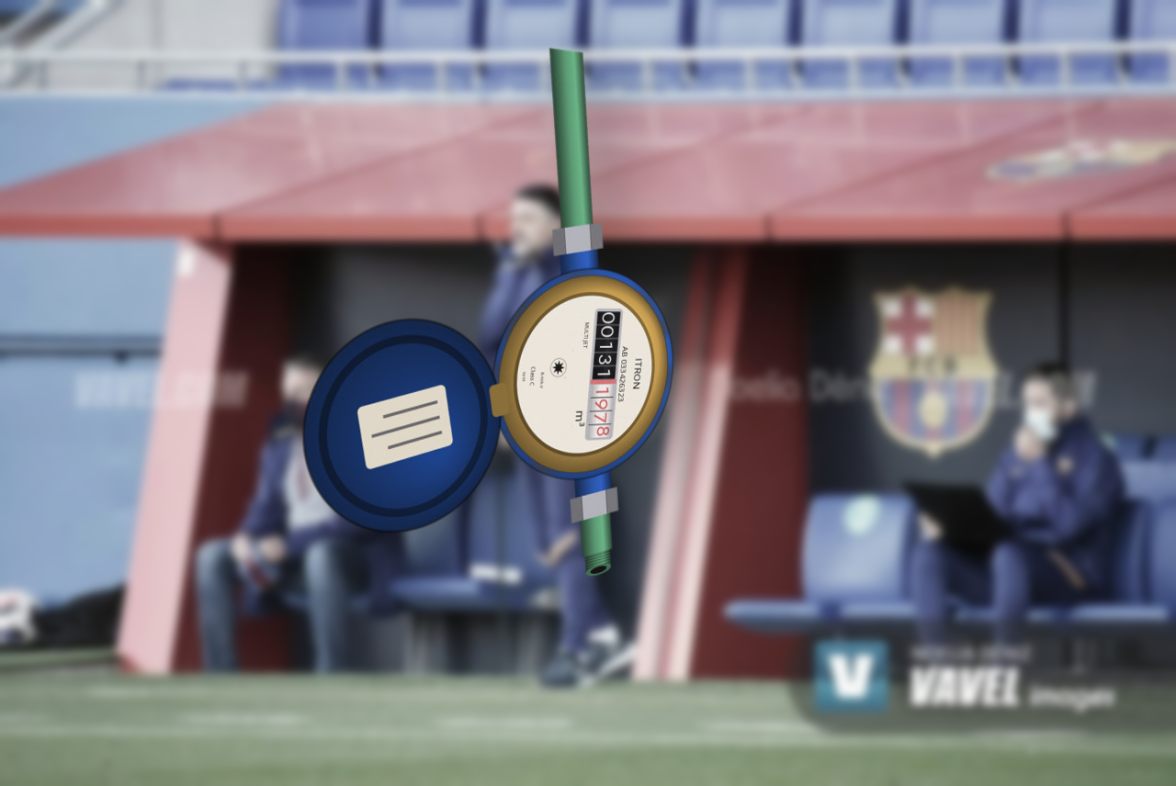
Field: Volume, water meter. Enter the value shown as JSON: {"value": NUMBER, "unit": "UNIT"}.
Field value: {"value": 131.1978, "unit": "m³"}
